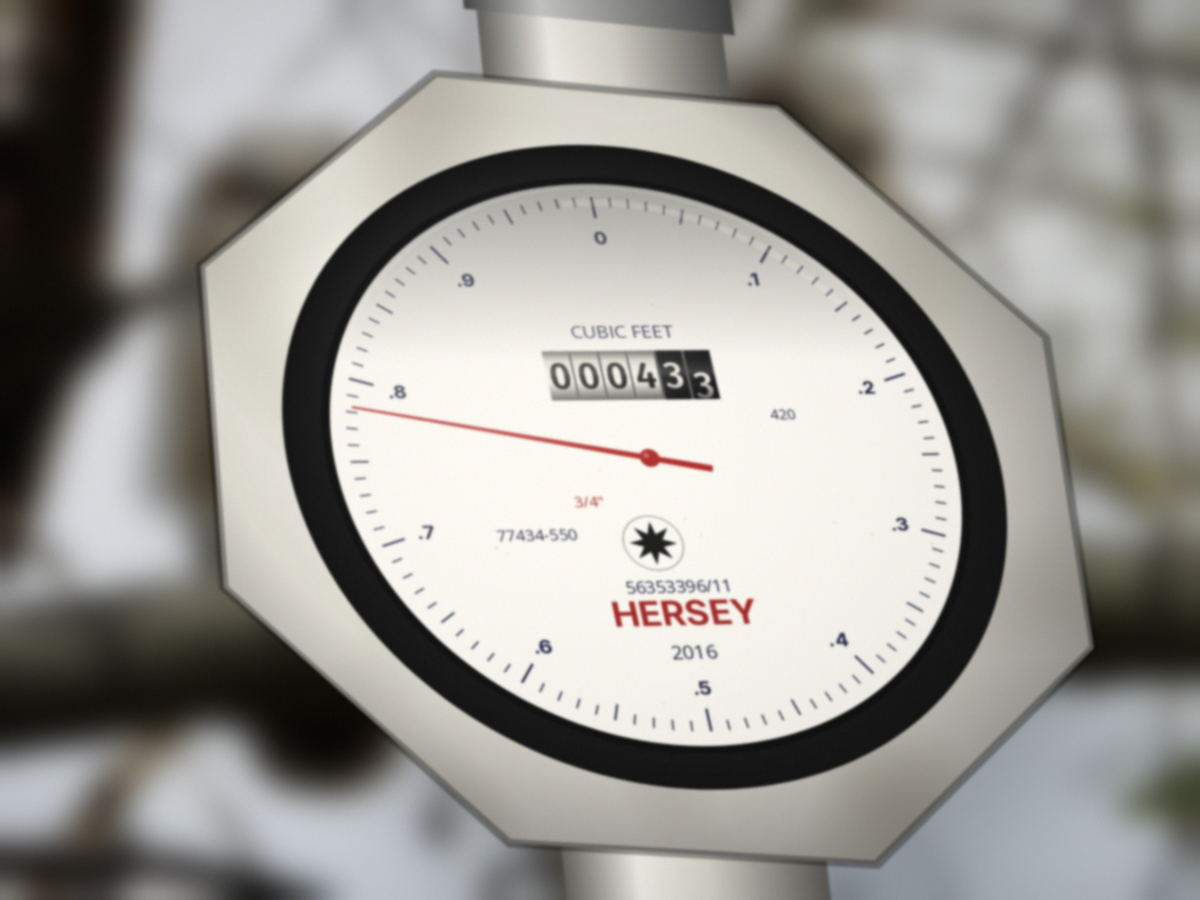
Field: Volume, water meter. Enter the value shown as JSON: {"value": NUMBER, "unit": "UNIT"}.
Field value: {"value": 432.78, "unit": "ft³"}
